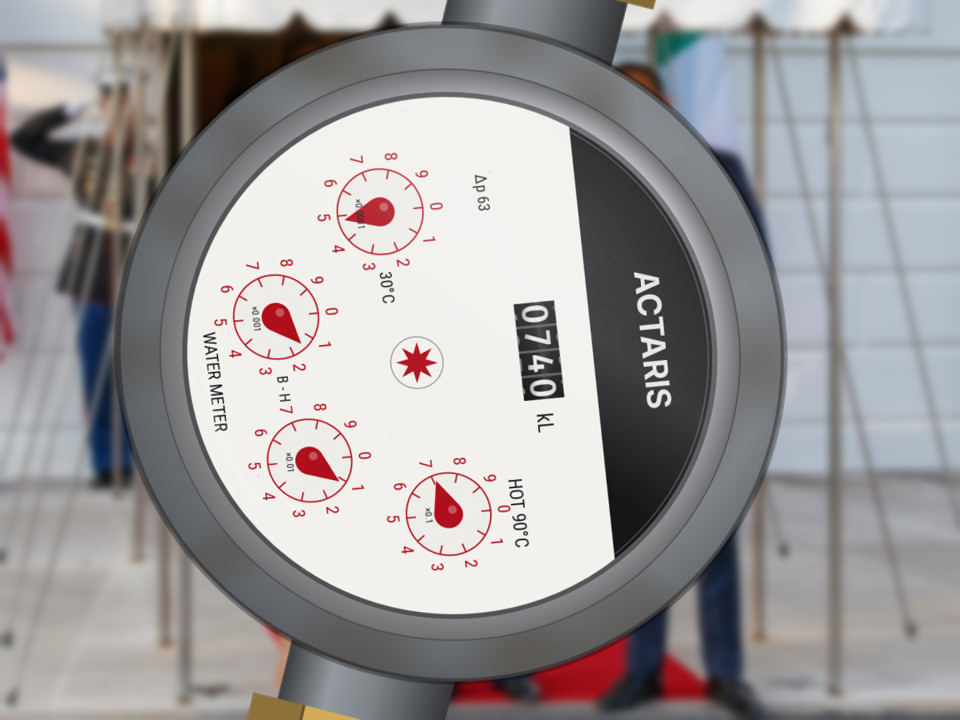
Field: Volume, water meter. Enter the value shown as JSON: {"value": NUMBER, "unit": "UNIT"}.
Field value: {"value": 740.7114, "unit": "kL"}
